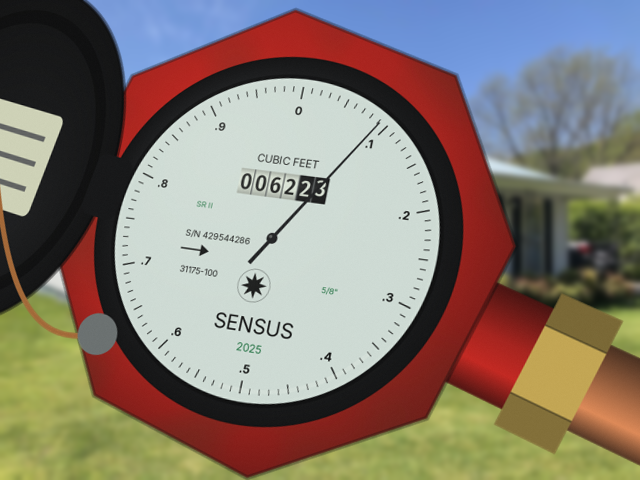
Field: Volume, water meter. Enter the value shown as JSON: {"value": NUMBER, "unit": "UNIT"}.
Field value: {"value": 6223.09, "unit": "ft³"}
